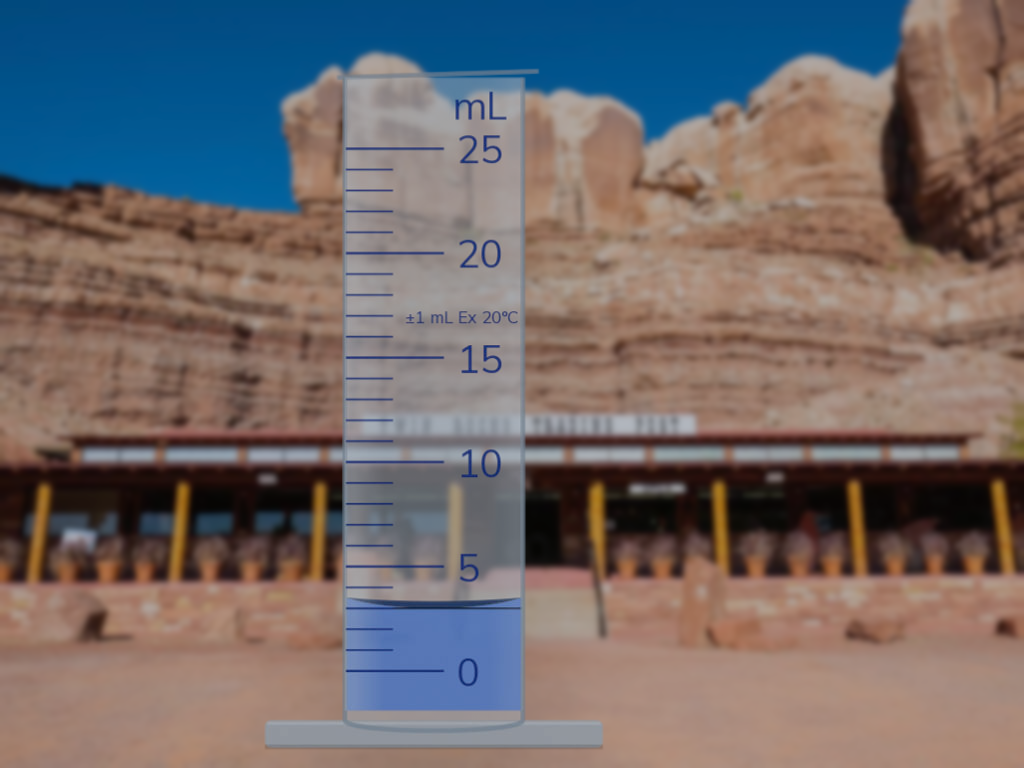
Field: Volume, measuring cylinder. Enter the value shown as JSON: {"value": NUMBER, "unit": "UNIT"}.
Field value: {"value": 3, "unit": "mL"}
